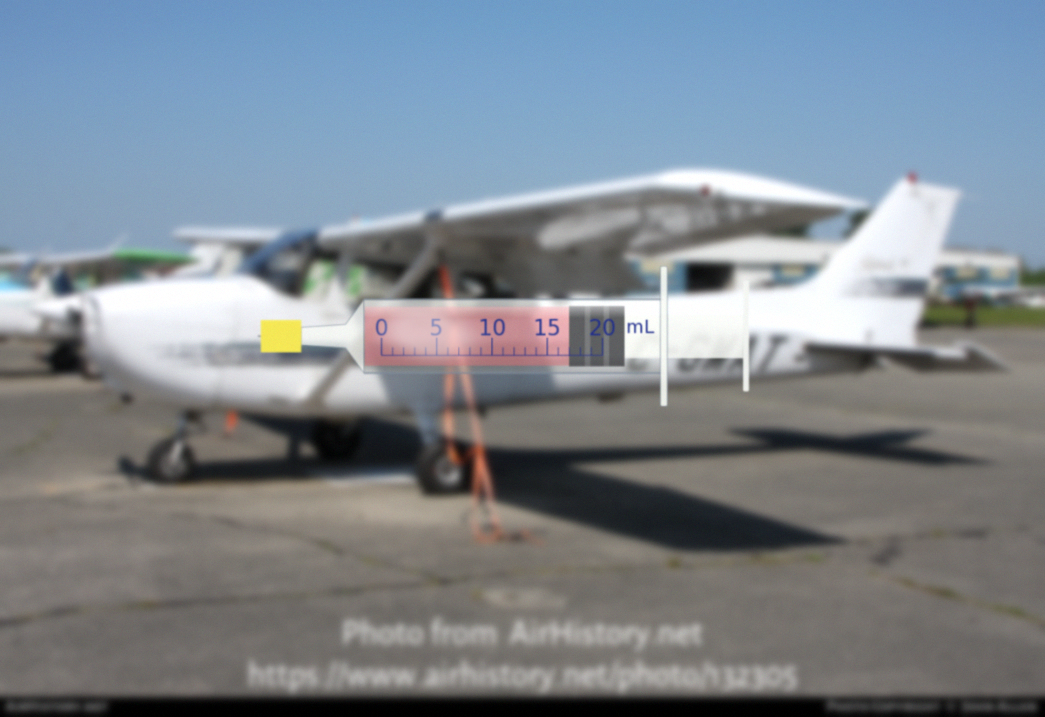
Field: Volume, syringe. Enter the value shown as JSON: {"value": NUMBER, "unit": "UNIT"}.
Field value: {"value": 17, "unit": "mL"}
